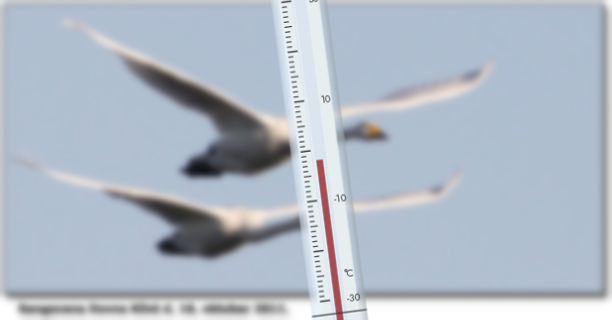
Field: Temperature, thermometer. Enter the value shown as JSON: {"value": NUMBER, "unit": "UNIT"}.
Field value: {"value": -2, "unit": "°C"}
